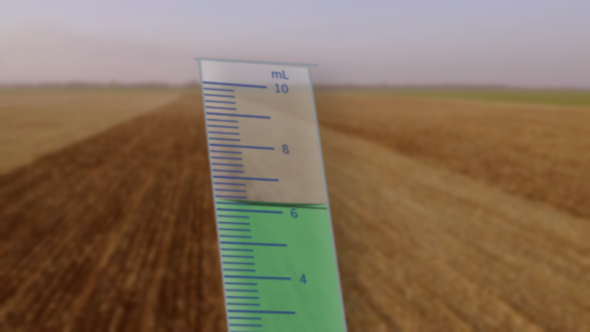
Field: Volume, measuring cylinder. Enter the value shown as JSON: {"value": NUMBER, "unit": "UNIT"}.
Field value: {"value": 6.2, "unit": "mL"}
